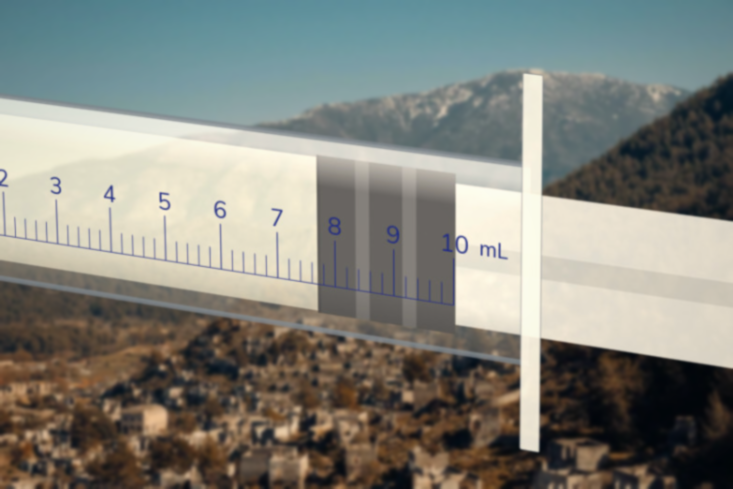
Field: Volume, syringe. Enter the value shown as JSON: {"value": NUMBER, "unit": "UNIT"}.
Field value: {"value": 7.7, "unit": "mL"}
